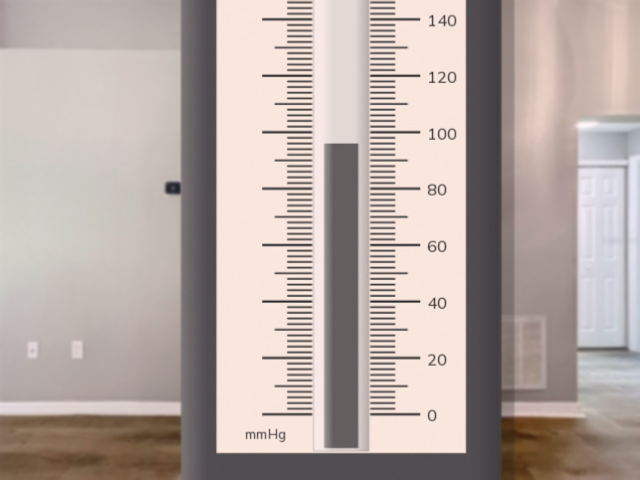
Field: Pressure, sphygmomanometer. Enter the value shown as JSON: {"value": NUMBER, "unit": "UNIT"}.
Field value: {"value": 96, "unit": "mmHg"}
